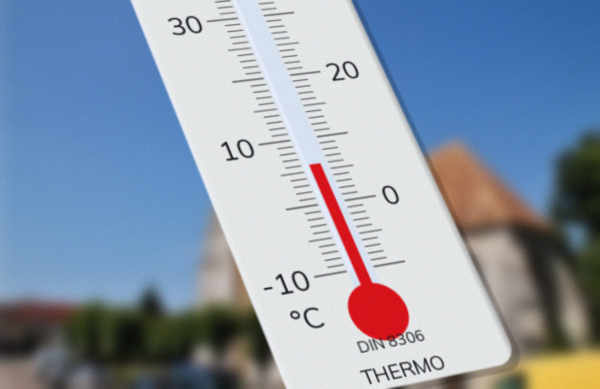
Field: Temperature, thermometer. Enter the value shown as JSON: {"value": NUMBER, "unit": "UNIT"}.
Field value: {"value": 6, "unit": "°C"}
